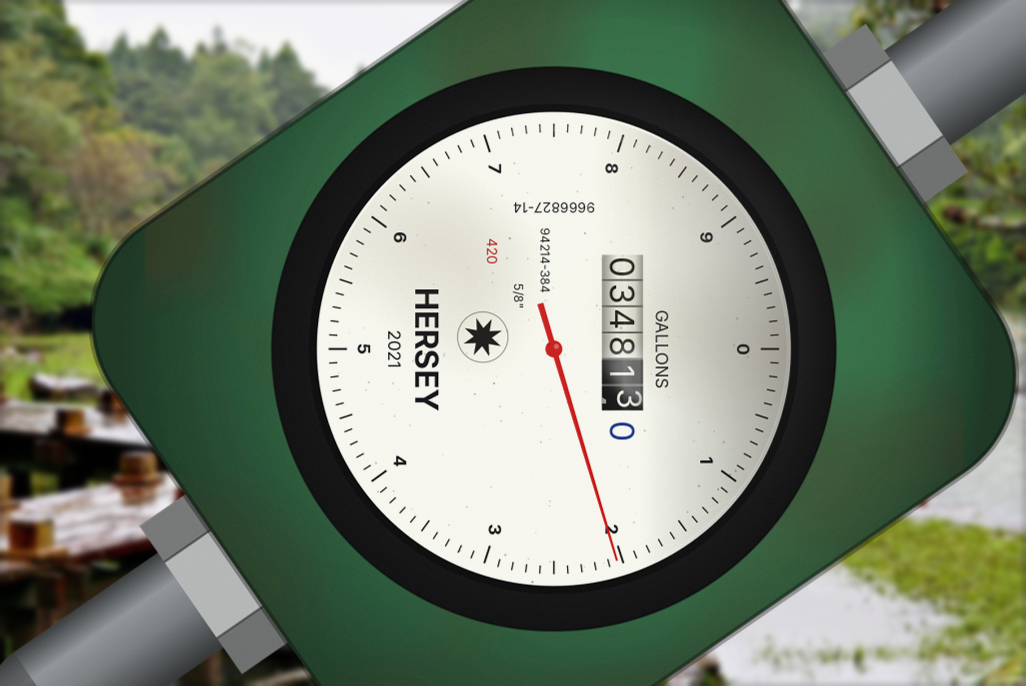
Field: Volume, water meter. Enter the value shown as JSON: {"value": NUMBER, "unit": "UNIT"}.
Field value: {"value": 348132.0, "unit": "gal"}
